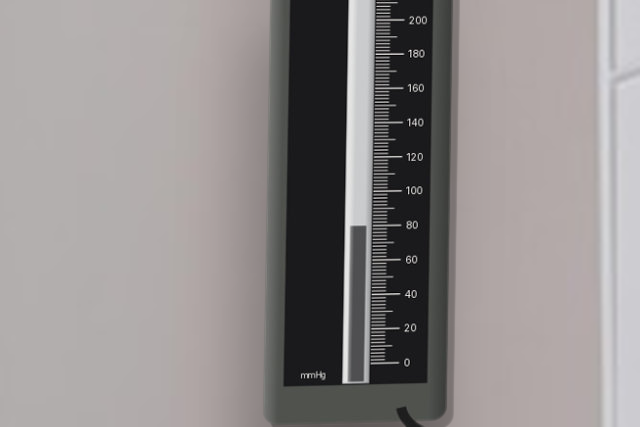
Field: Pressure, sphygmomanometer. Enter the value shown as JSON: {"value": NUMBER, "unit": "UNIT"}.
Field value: {"value": 80, "unit": "mmHg"}
